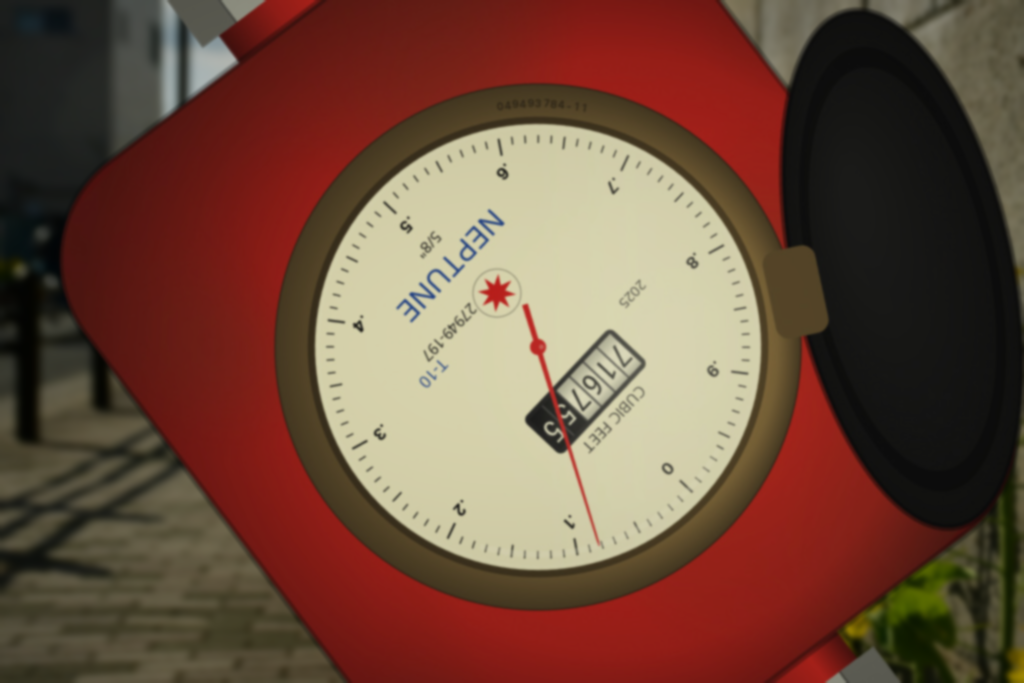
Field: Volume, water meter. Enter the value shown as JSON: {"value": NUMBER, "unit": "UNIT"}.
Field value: {"value": 716755.08, "unit": "ft³"}
